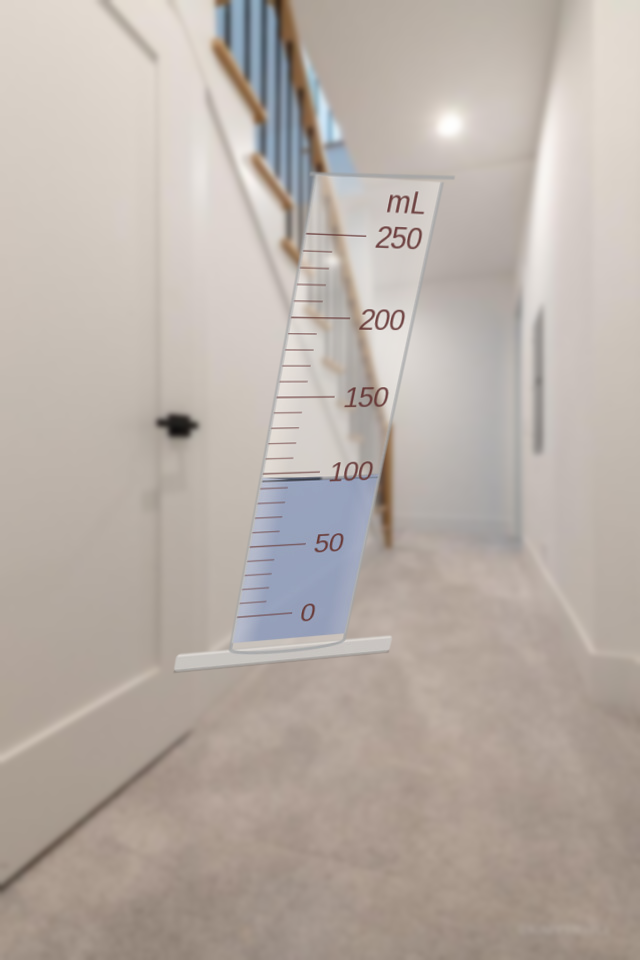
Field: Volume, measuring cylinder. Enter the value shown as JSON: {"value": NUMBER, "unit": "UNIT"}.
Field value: {"value": 95, "unit": "mL"}
